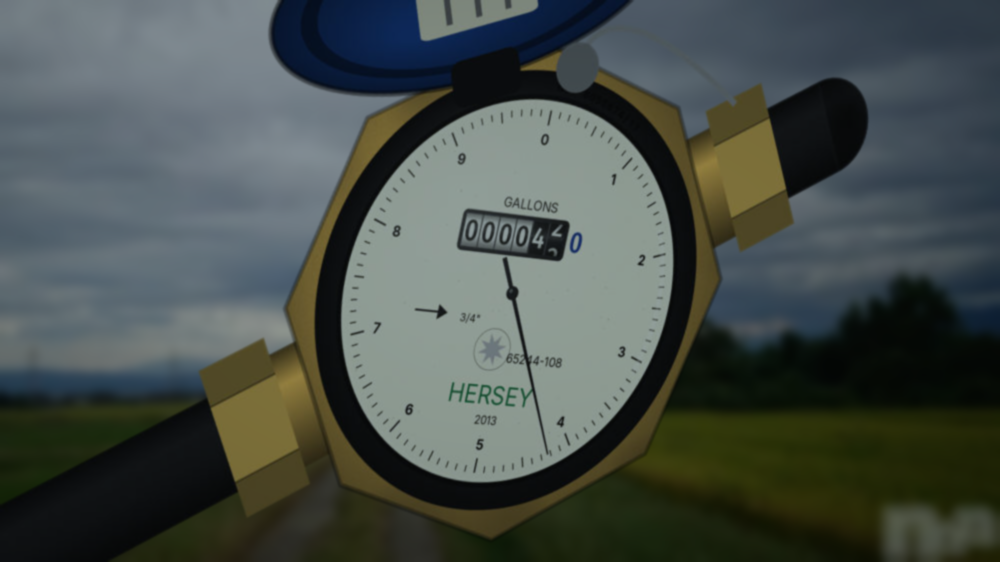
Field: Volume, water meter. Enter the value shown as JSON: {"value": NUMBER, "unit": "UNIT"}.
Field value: {"value": 424.2, "unit": "gal"}
